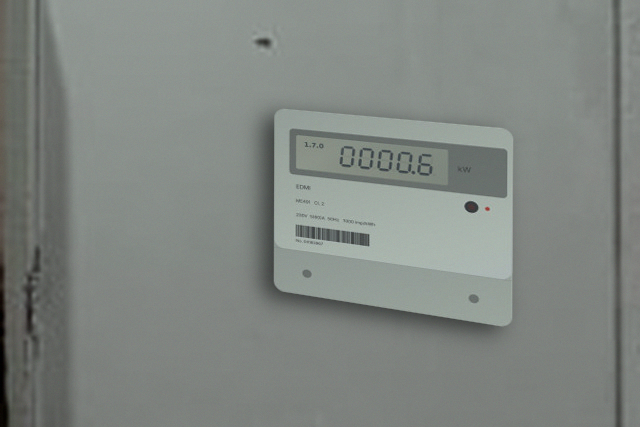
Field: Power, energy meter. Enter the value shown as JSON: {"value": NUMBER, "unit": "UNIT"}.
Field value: {"value": 0.6, "unit": "kW"}
